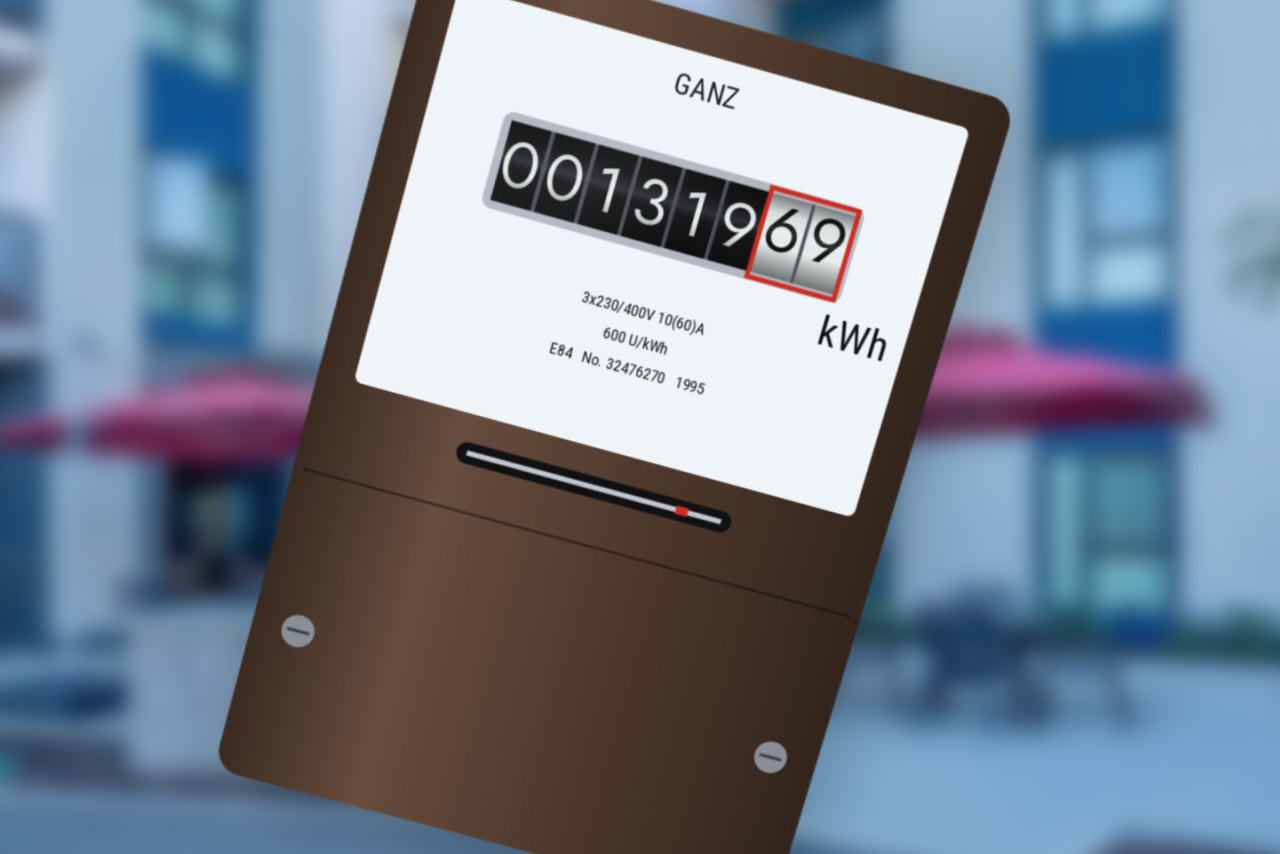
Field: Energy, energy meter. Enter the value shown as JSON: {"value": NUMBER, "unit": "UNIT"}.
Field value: {"value": 1319.69, "unit": "kWh"}
